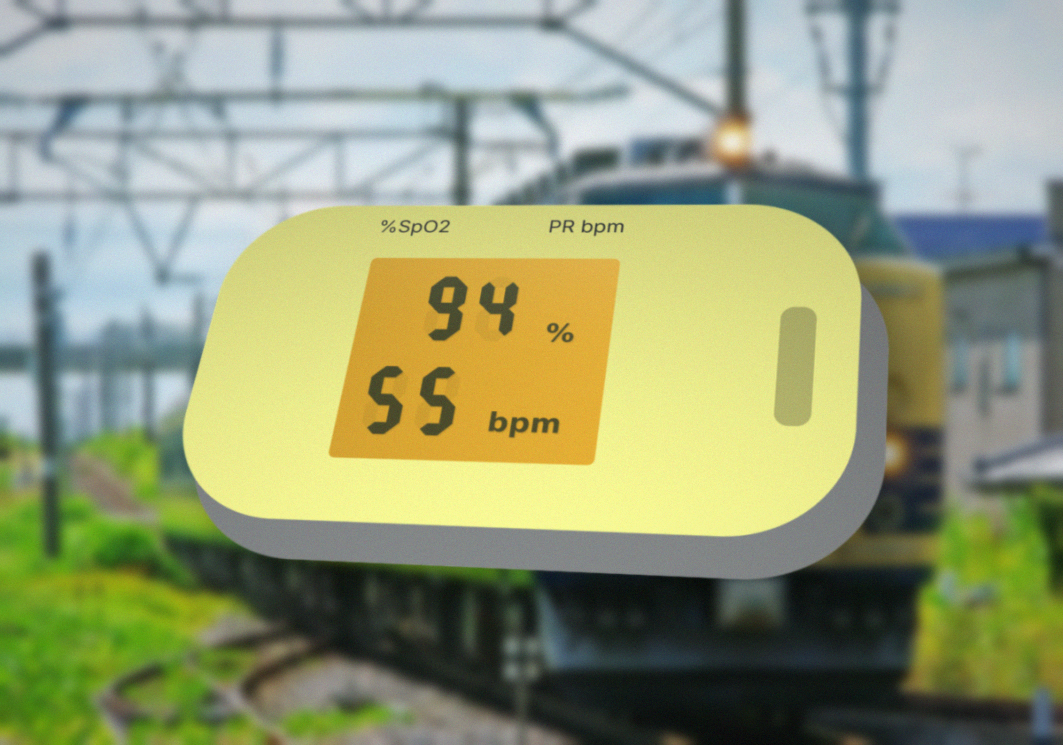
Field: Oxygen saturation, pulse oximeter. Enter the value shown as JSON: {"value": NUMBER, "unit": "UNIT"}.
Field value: {"value": 94, "unit": "%"}
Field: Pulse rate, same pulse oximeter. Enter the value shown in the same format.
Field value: {"value": 55, "unit": "bpm"}
